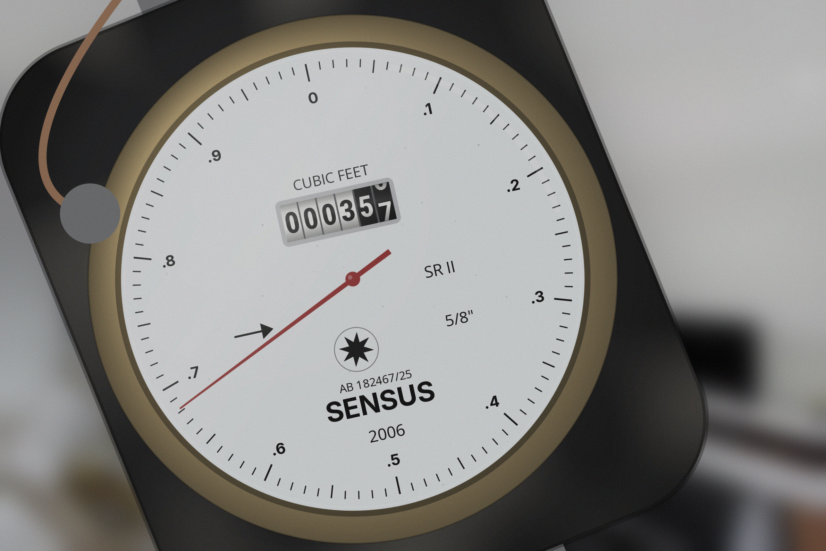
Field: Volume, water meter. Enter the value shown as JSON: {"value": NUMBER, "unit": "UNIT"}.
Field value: {"value": 356.68, "unit": "ft³"}
